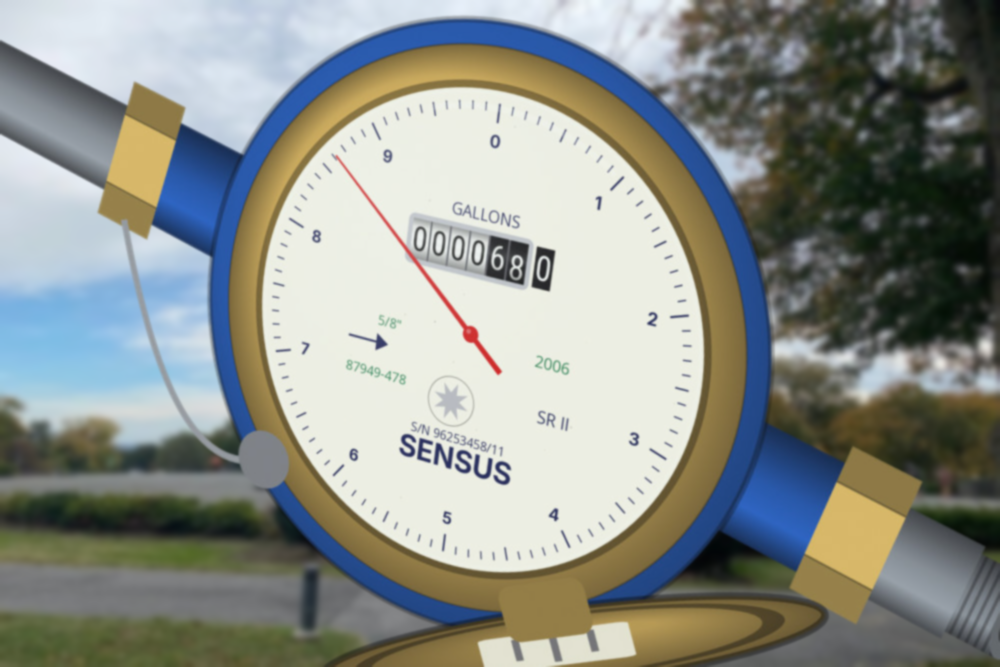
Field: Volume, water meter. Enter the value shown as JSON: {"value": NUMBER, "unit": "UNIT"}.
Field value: {"value": 678.6, "unit": "gal"}
